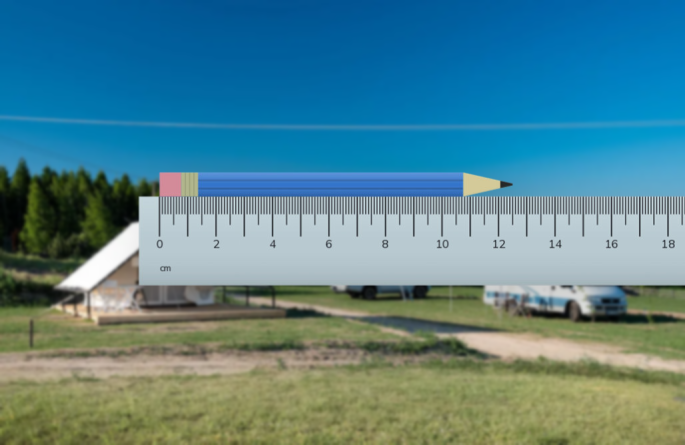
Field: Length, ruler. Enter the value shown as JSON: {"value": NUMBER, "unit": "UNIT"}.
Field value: {"value": 12.5, "unit": "cm"}
